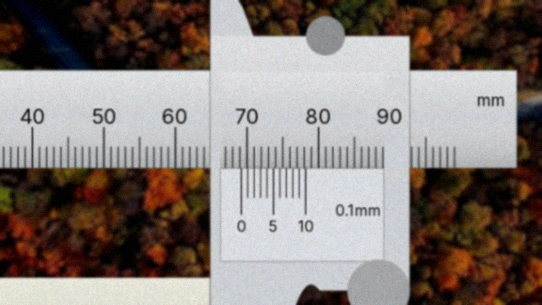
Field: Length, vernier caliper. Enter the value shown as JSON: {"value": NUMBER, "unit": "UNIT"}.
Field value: {"value": 69.2, "unit": "mm"}
